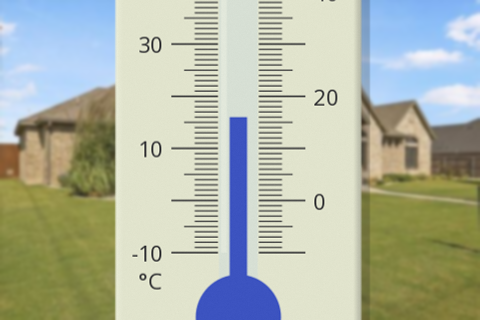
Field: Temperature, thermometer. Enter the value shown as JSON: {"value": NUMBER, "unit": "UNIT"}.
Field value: {"value": 16, "unit": "°C"}
